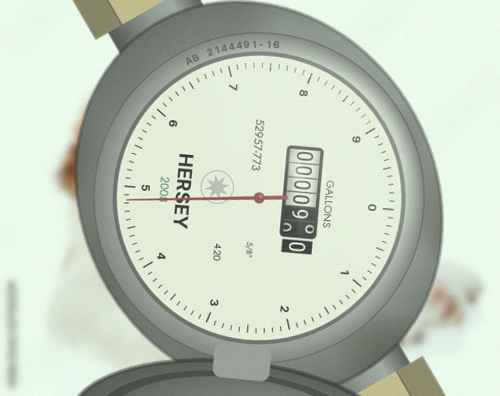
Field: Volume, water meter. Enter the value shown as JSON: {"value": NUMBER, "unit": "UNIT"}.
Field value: {"value": 984.8, "unit": "gal"}
